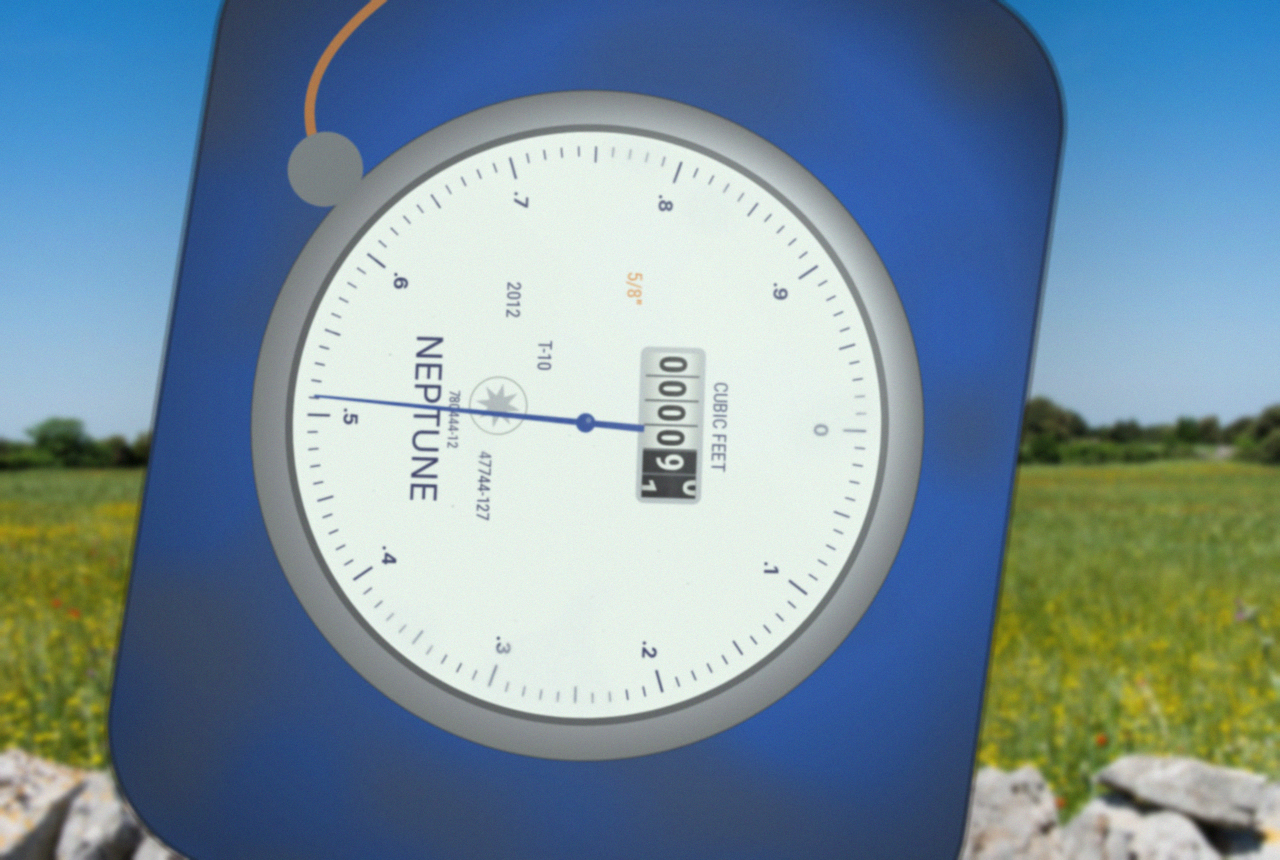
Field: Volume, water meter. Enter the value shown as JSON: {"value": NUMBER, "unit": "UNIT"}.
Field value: {"value": 90.51, "unit": "ft³"}
